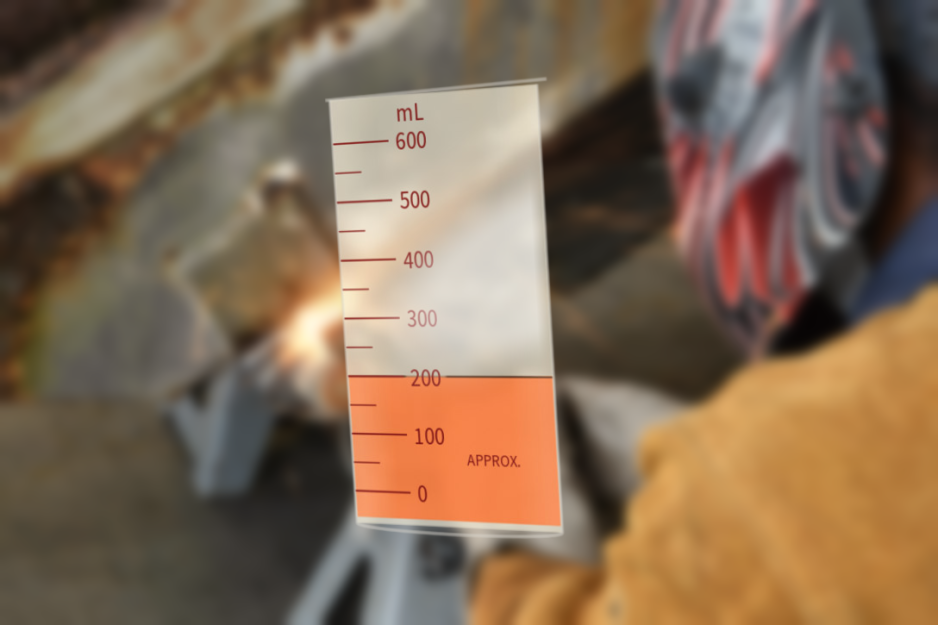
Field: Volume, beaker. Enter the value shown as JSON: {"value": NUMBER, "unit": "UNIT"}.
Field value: {"value": 200, "unit": "mL"}
